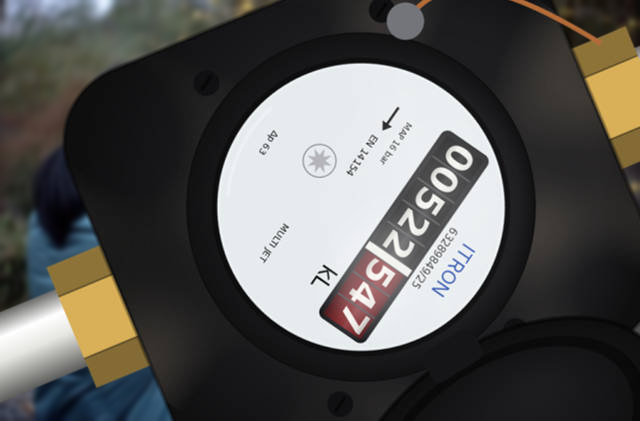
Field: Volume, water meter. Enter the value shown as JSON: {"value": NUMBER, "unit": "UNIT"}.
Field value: {"value": 522.547, "unit": "kL"}
